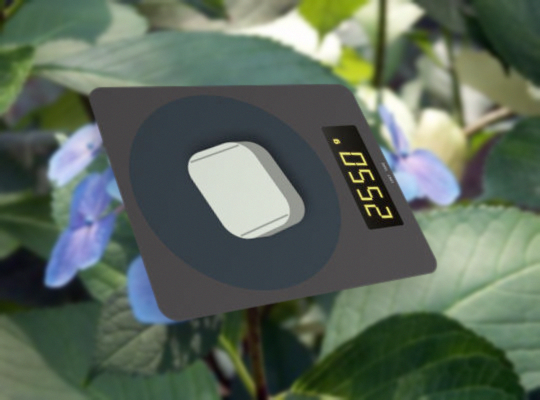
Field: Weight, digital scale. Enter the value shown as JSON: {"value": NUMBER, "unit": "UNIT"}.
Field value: {"value": 2550, "unit": "g"}
